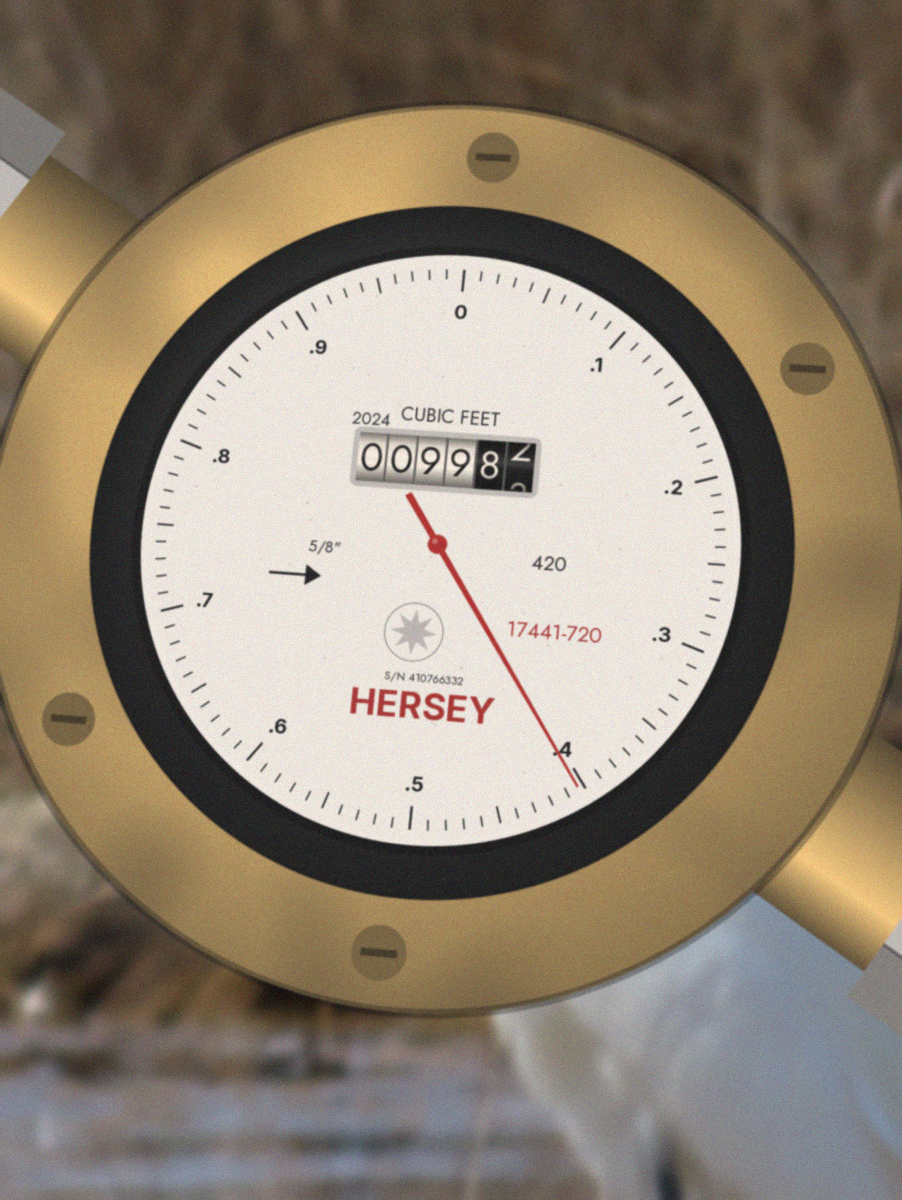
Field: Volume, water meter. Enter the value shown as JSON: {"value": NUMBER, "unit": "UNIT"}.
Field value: {"value": 9982.40, "unit": "ft³"}
